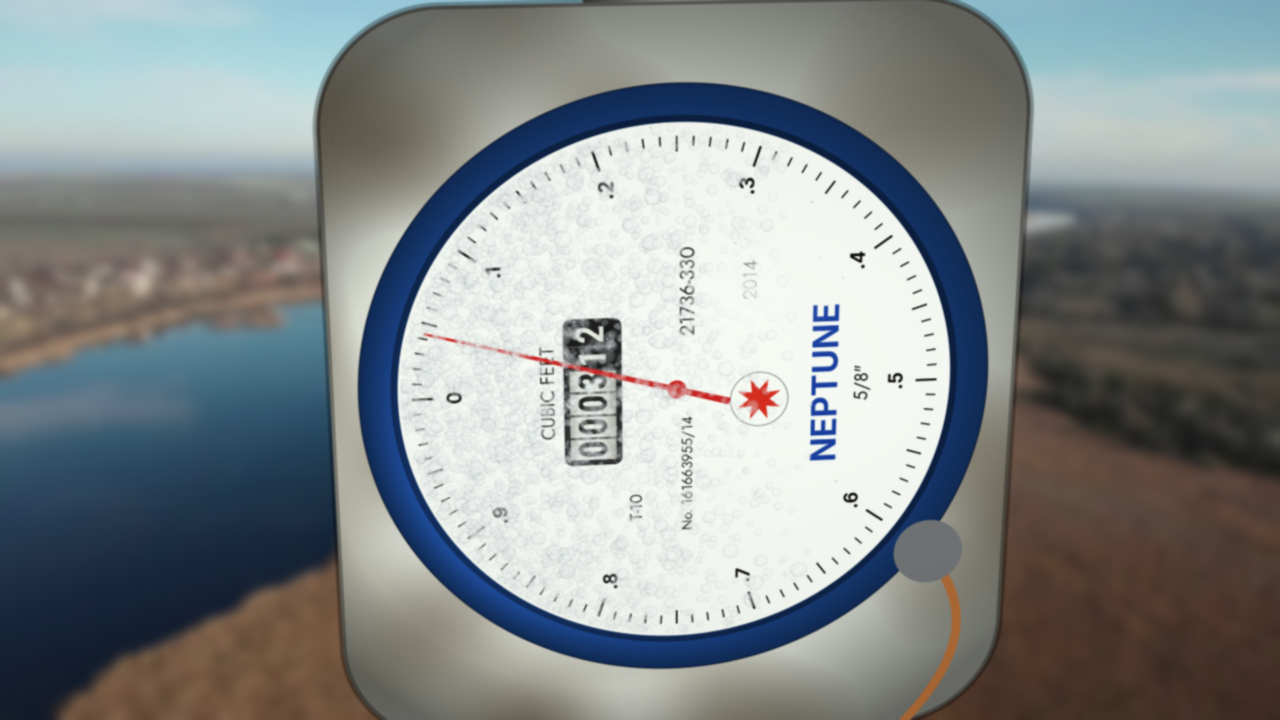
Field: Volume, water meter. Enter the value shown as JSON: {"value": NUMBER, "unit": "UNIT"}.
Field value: {"value": 312.04, "unit": "ft³"}
